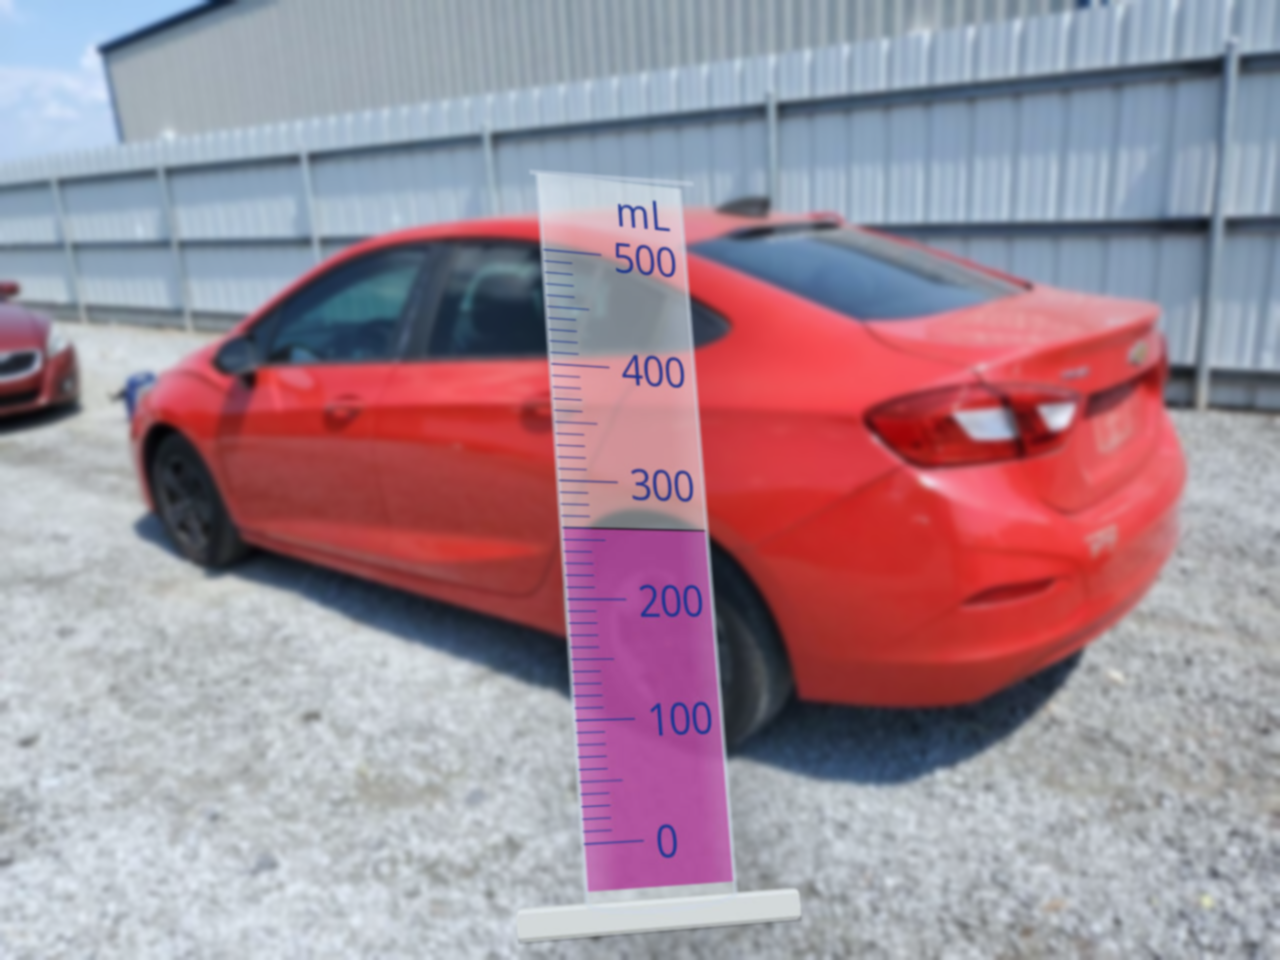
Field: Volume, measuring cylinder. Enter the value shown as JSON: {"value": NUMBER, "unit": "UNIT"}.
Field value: {"value": 260, "unit": "mL"}
